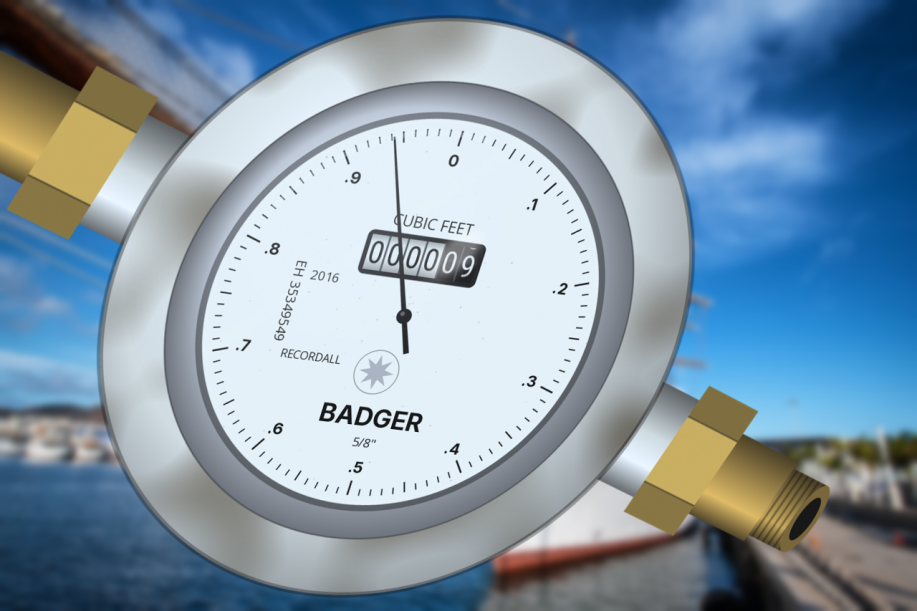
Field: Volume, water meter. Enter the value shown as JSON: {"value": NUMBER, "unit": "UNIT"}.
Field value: {"value": 8.94, "unit": "ft³"}
